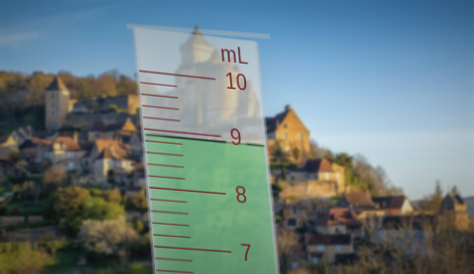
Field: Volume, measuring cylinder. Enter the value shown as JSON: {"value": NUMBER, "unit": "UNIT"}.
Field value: {"value": 8.9, "unit": "mL"}
